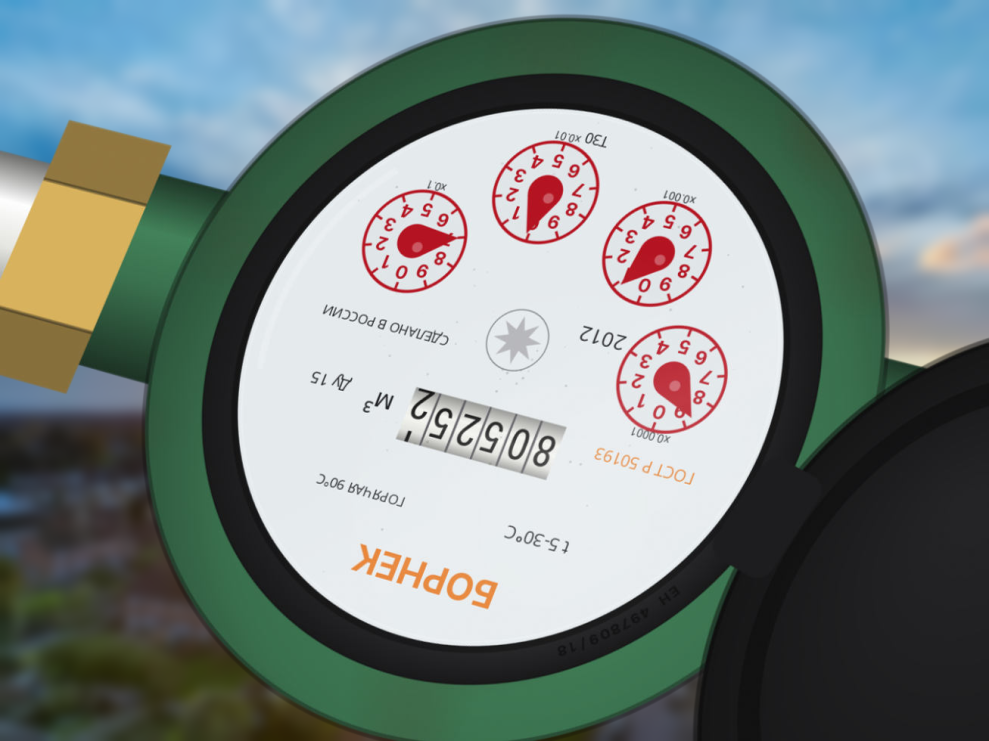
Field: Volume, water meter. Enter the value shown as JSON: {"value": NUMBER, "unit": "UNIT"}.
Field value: {"value": 805251.7008, "unit": "m³"}
